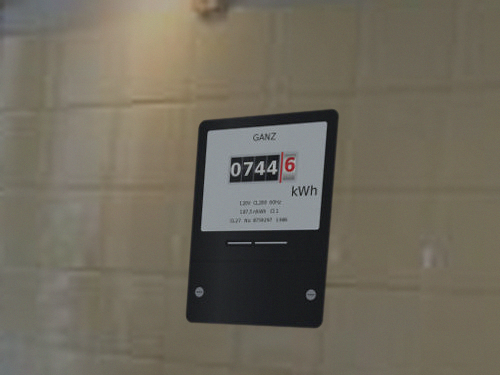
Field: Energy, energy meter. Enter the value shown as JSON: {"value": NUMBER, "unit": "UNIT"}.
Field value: {"value": 744.6, "unit": "kWh"}
